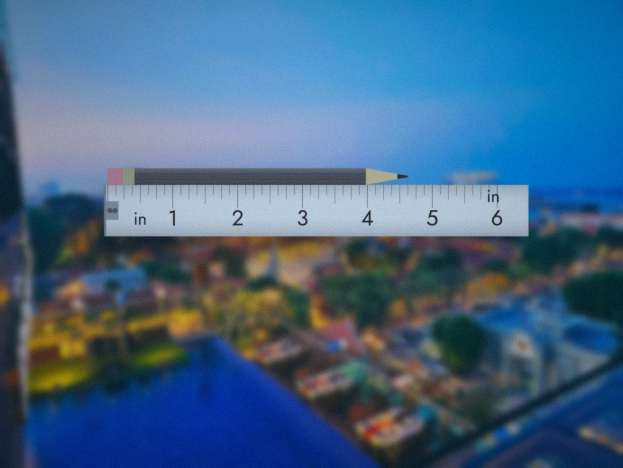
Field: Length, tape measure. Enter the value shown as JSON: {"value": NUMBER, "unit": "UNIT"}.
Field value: {"value": 4.625, "unit": "in"}
